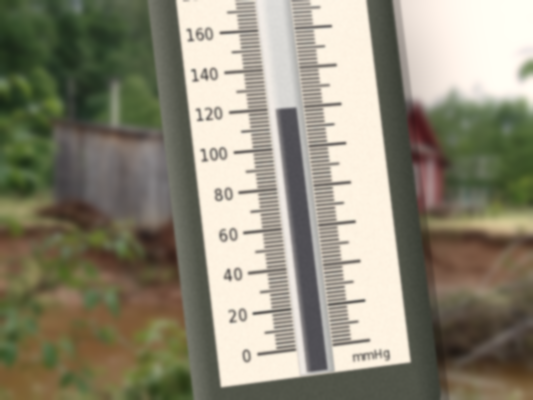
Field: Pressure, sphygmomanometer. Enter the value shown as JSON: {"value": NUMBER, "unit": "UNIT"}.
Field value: {"value": 120, "unit": "mmHg"}
